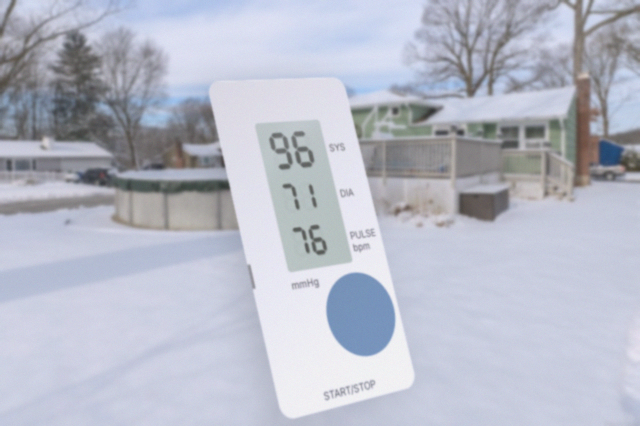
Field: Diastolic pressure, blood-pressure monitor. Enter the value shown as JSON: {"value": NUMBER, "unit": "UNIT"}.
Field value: {"value": 71, "unit": "mmHg"}
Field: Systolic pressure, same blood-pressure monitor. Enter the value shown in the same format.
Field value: {"value": 96, "unit": "mmHg"}
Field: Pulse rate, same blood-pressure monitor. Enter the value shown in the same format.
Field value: {"value": 76, "unit": "bpm"}
